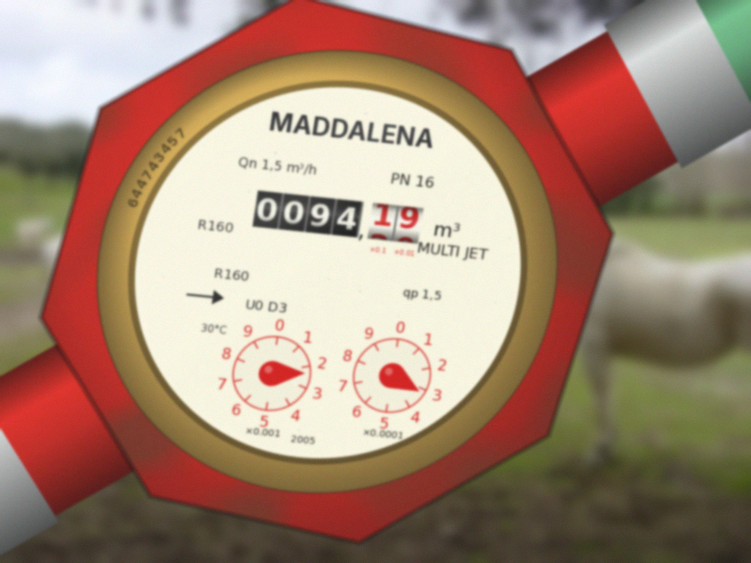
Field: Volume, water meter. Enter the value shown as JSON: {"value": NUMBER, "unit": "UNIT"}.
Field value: {"value": 94.1923, "unit": "m³"}
